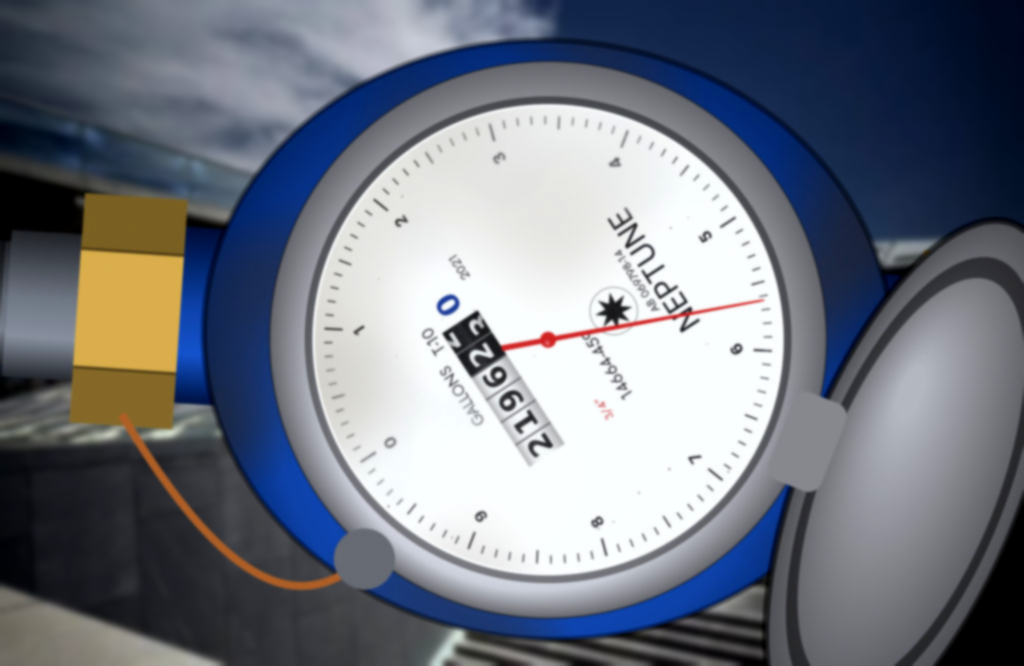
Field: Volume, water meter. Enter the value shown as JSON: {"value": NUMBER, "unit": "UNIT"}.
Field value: {"value": 2196225.6, "unit": "gal"}
